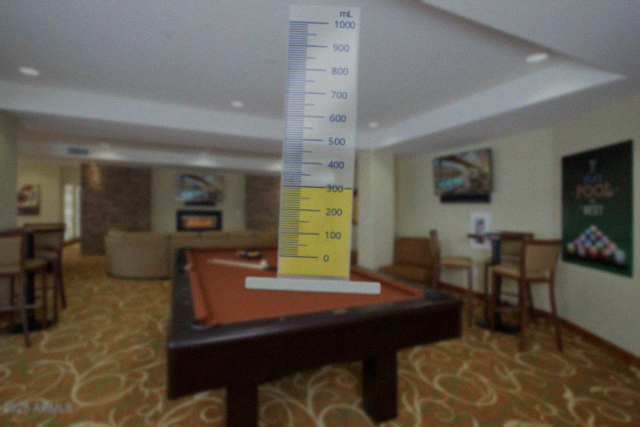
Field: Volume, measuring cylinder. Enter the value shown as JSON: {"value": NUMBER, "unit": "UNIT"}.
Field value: {"value": 300, "unit": "mL"}
